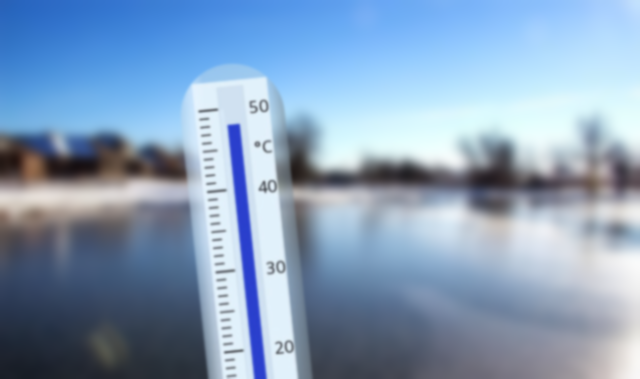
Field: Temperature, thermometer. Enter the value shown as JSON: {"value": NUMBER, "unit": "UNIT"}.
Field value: {"value": 48, "unit": "°C"}
